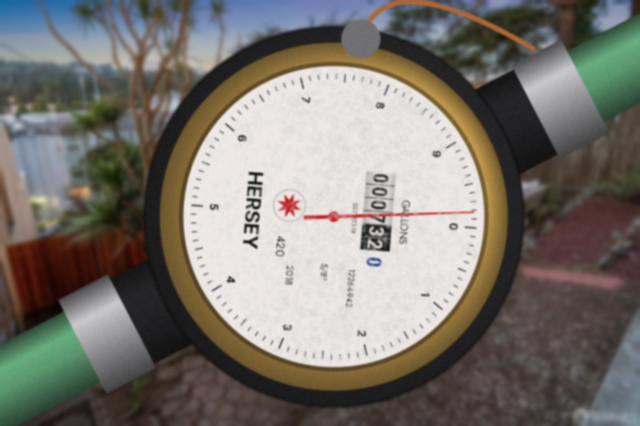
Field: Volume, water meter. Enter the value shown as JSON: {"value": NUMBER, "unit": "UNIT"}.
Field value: {"value": 7319.8, "unit": "gal"}
